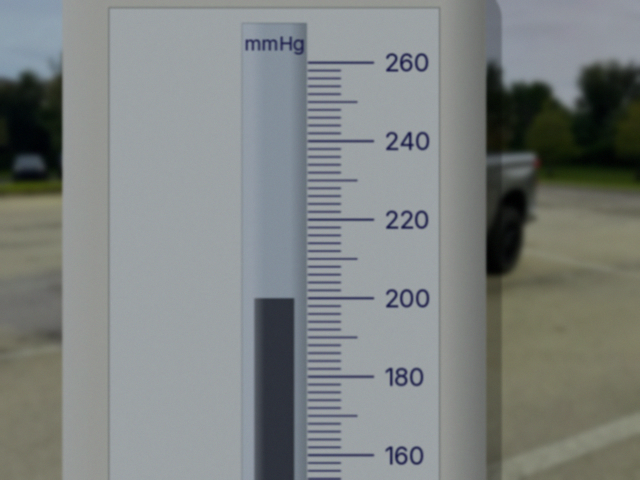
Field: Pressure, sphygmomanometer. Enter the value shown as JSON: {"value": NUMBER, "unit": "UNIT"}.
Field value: {"value": 200, "unit": "mmHg"}
